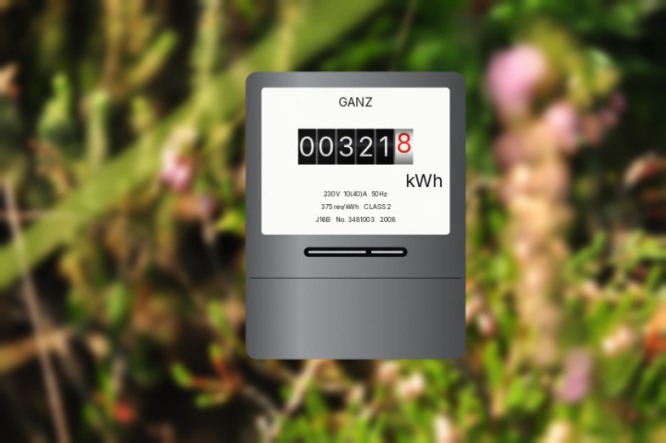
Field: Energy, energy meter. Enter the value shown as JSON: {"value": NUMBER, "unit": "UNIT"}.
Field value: {"value": 321.8, "unit": "kWh"}
